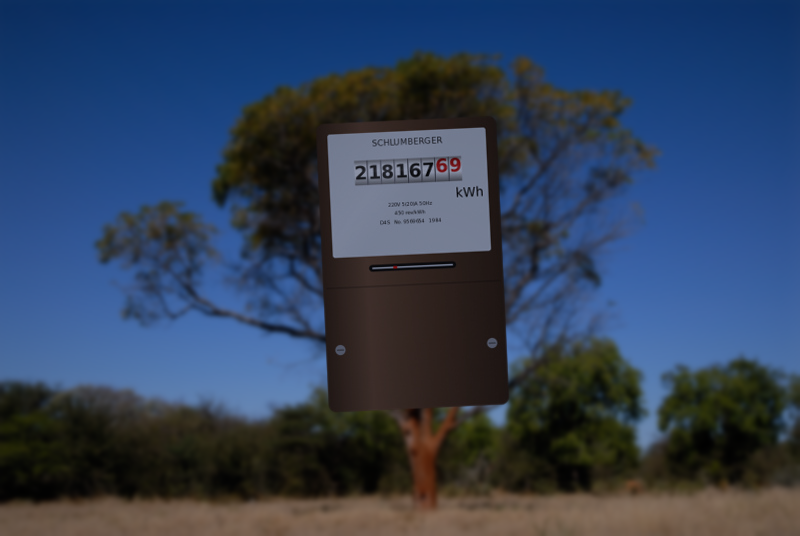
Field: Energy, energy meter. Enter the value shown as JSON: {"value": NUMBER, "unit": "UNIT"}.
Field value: {"value": 218167.69, "unit": "kWh"}
